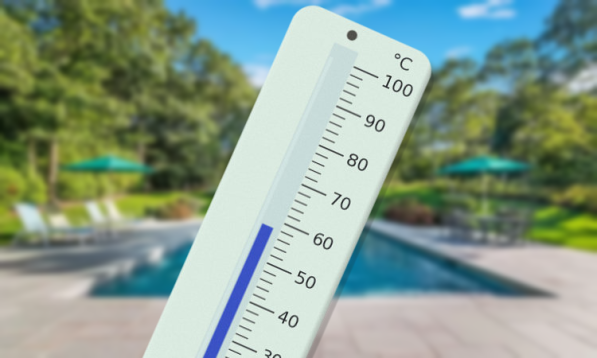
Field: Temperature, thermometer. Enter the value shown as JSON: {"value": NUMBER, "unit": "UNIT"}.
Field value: {"value": 58, "unit": "°C"}
